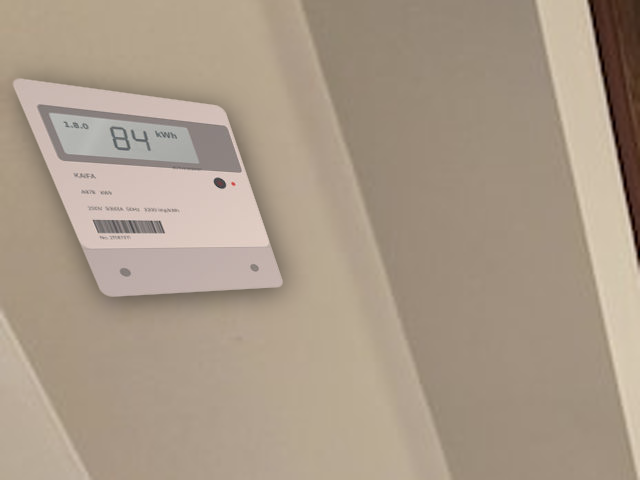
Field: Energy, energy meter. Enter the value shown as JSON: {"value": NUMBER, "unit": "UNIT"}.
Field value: {"value": 84, "unit": "kWh"}
